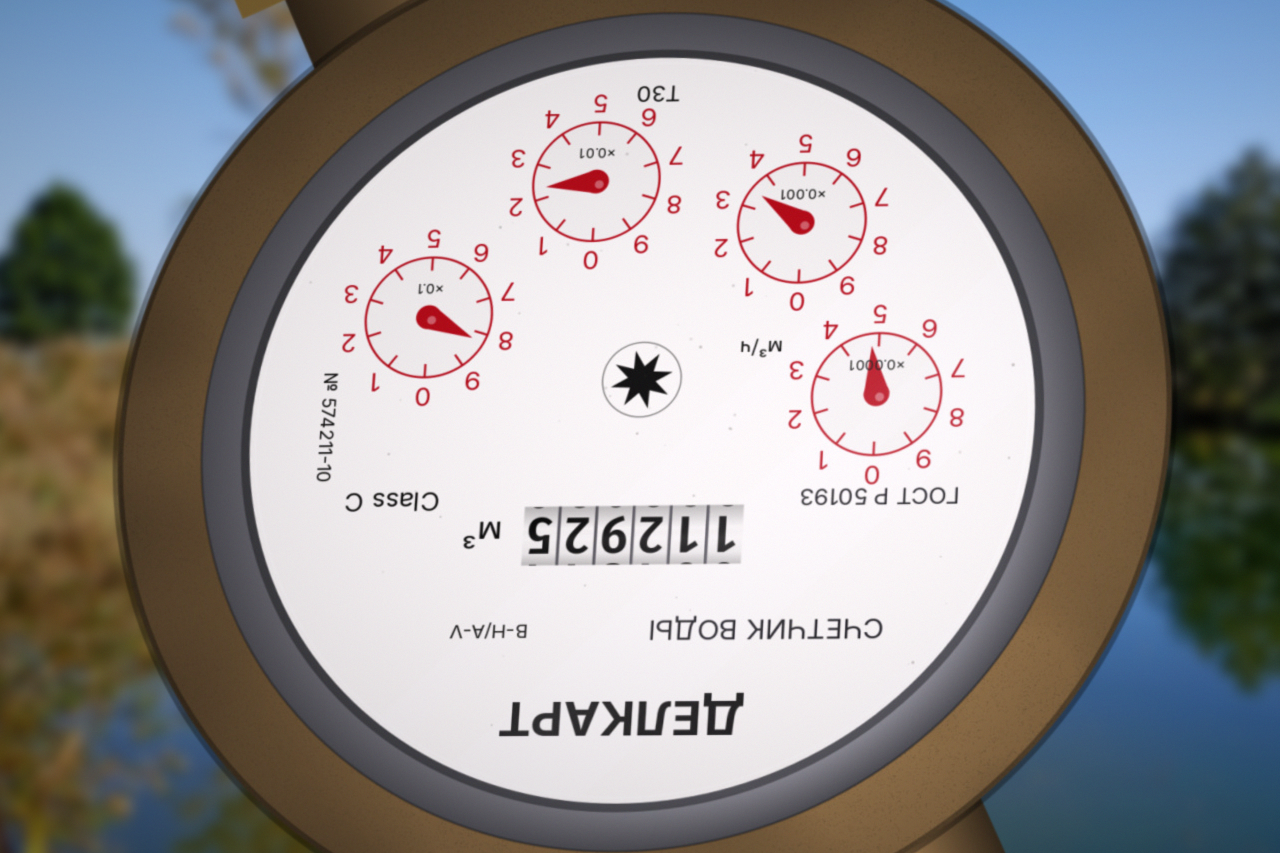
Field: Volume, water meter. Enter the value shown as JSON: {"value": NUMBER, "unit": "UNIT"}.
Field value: {"value": 112925.8234, "unit": "m³"}
